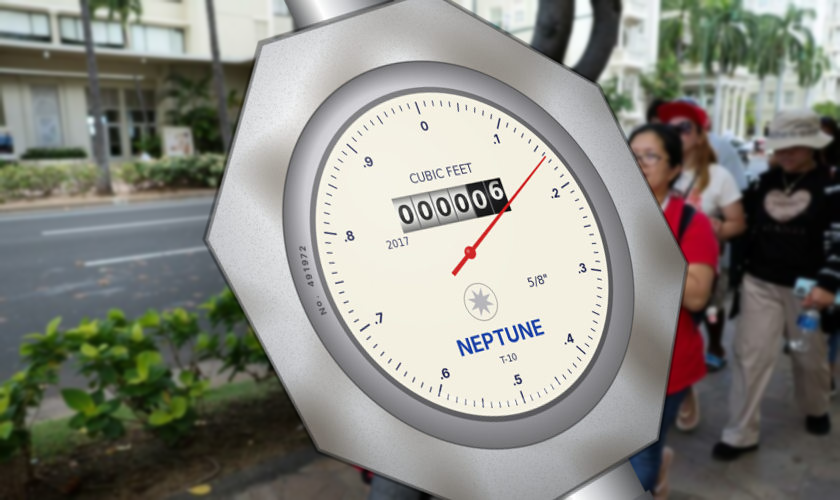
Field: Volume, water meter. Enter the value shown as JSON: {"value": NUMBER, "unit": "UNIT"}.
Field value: {"value": 6.16, "unit": "ft³"}
